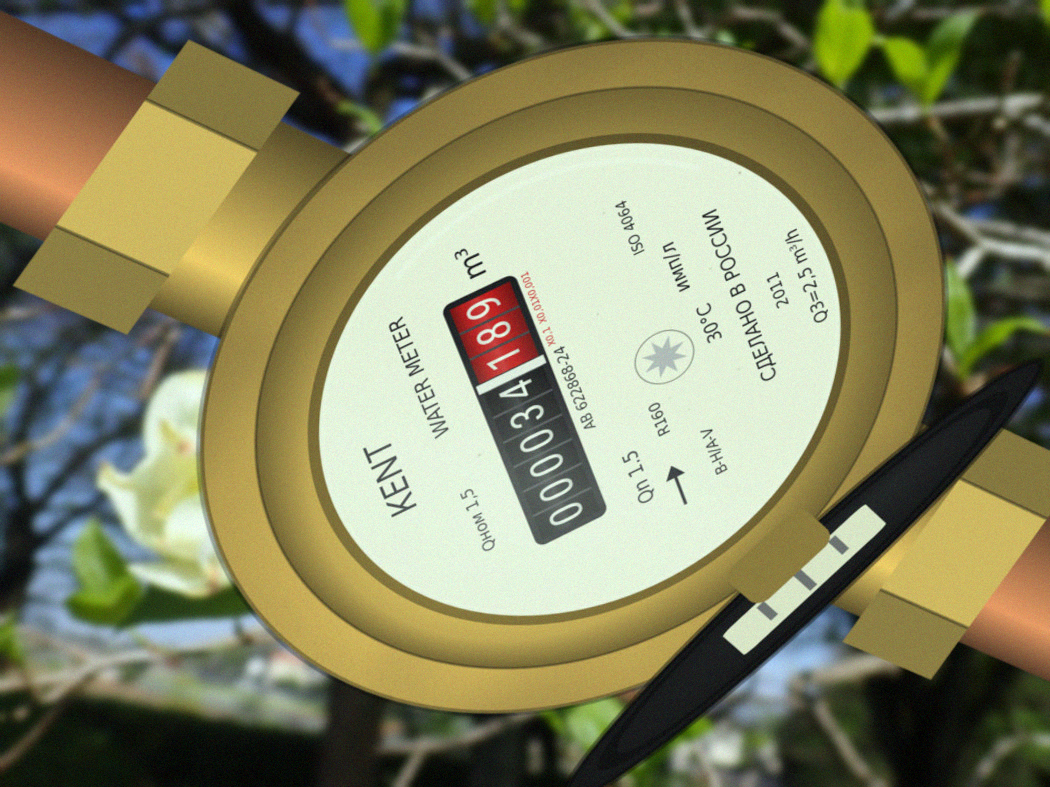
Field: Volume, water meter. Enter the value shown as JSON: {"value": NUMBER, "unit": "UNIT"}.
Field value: {"value": 34.189, "unit": "m³"}
